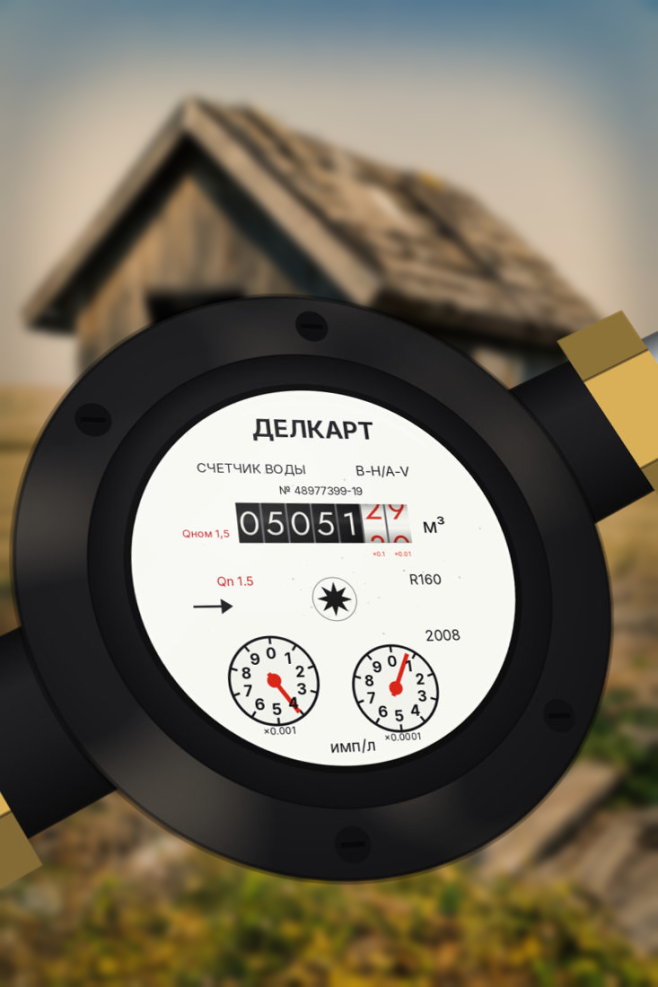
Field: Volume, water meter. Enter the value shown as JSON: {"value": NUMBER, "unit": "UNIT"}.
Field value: {"value": 5051.2940, "unit": "m³"}
